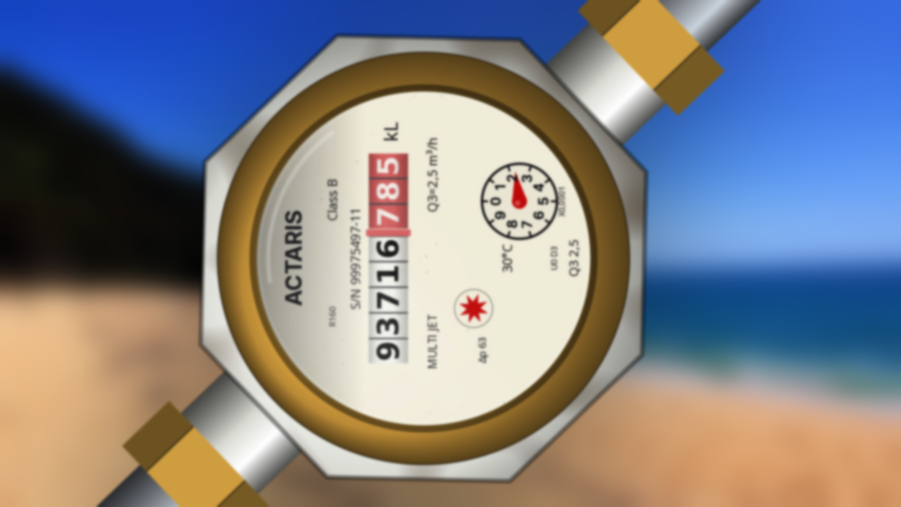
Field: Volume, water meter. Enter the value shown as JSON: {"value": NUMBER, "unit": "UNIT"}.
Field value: {"value": 93716.7852, "unit": "kL"}
